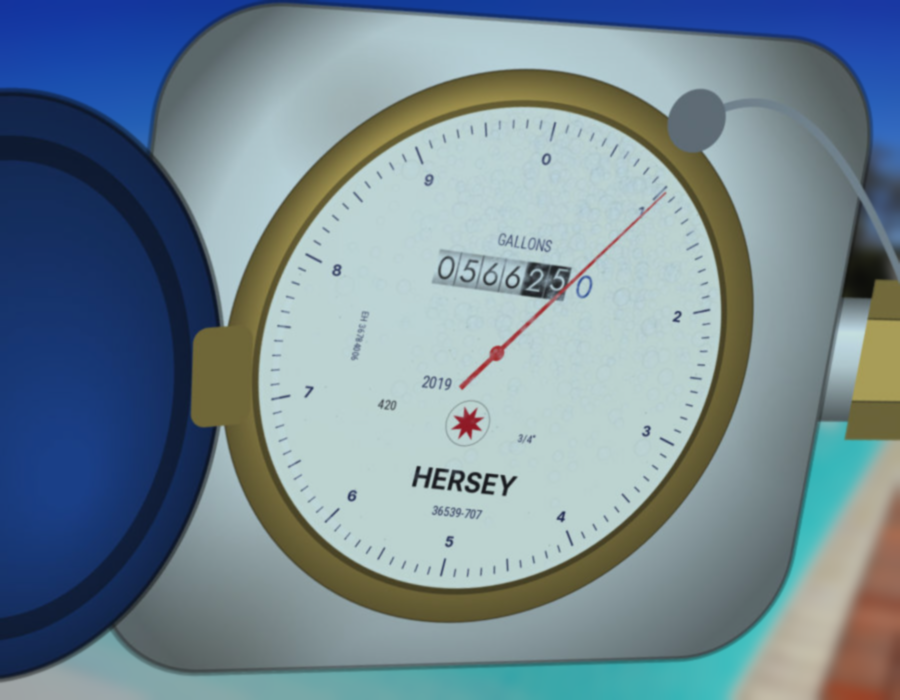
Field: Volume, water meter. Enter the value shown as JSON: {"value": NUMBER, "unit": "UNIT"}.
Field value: {"value": 566251.0, "unit": "gal"}
